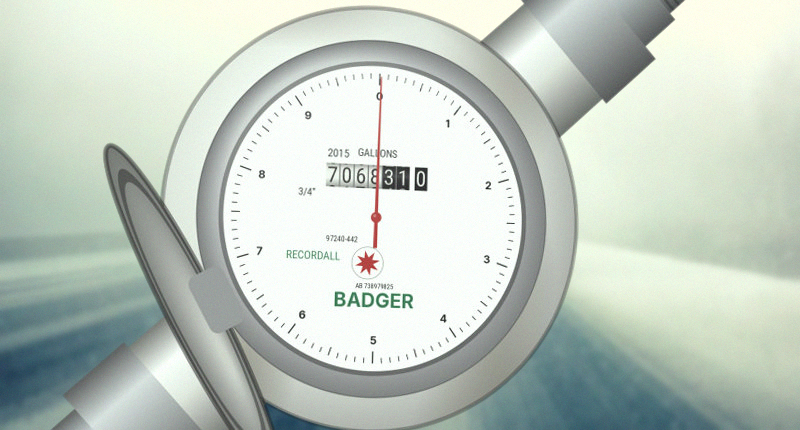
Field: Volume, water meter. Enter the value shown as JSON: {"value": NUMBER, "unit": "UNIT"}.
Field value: {"value": 7068310.0, "unit": "gal"}
